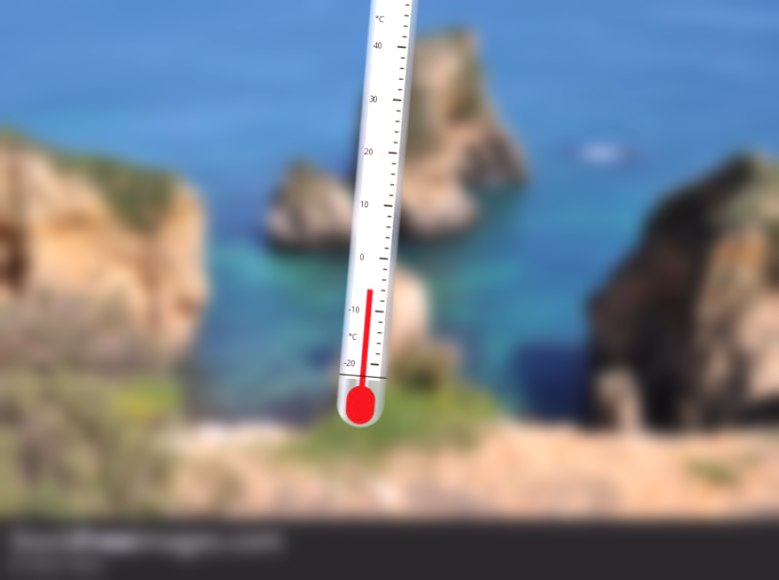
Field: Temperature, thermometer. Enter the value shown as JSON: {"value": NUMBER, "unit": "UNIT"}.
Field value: {"value": -6, "unit": "°C"}
